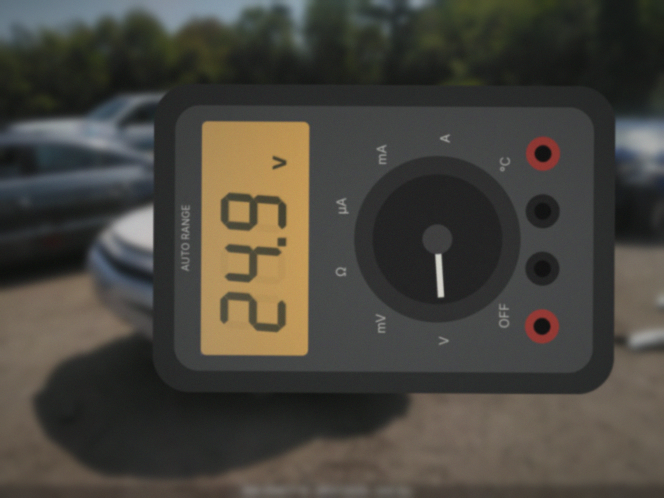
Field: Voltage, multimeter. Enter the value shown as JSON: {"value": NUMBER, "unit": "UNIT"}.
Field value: {"value": 24.9, "unit": "V"}
